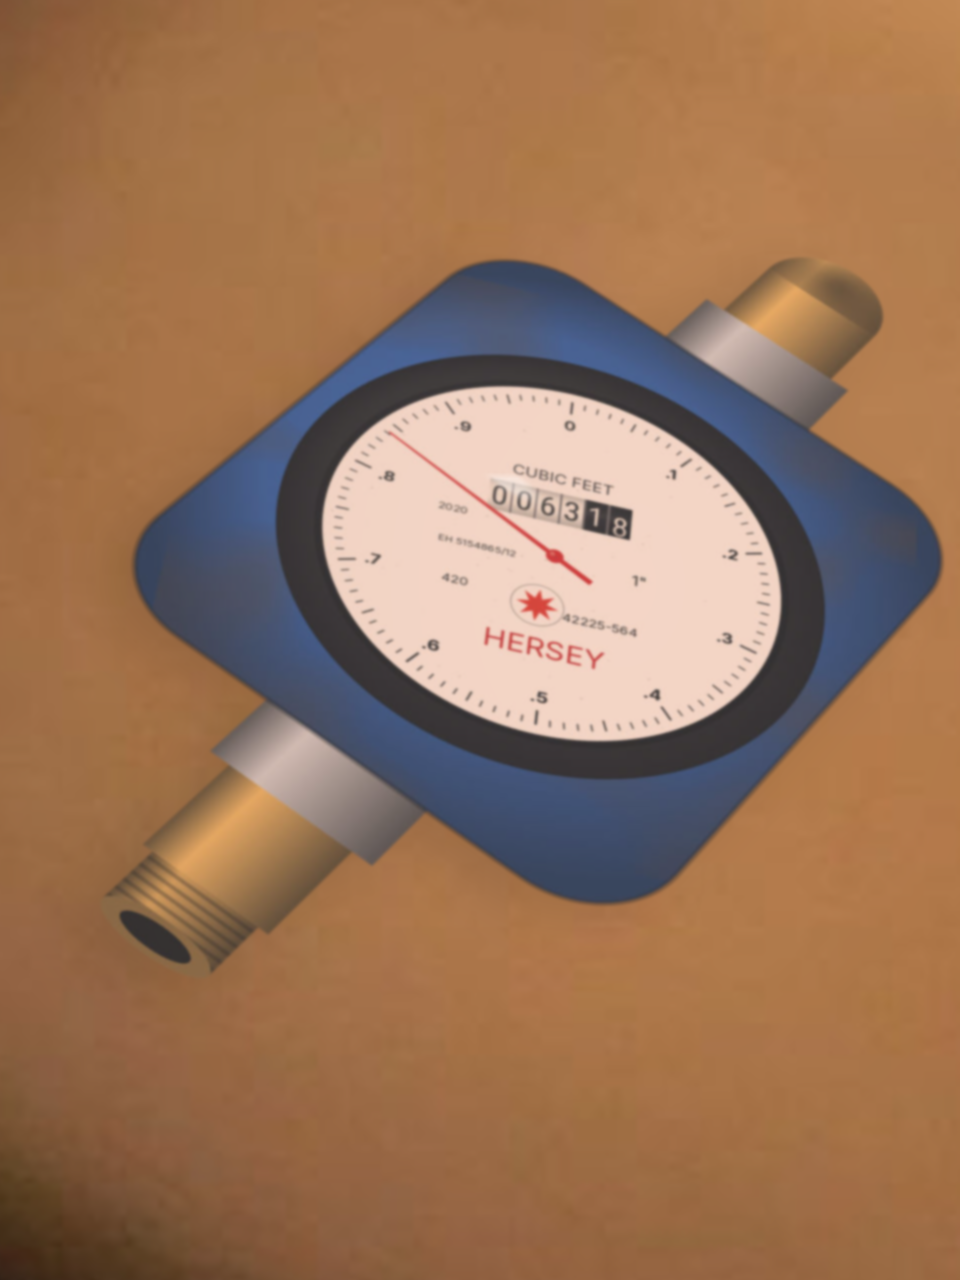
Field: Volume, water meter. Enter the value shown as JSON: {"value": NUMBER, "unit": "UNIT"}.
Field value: {"value": 6317.84, "unit": "ft³"}
